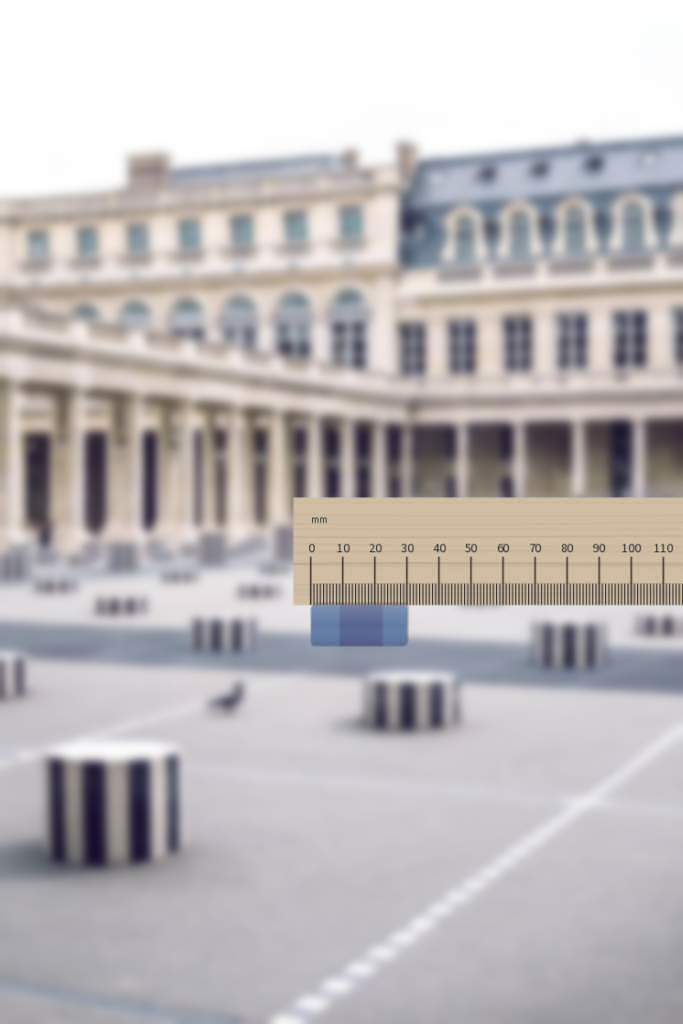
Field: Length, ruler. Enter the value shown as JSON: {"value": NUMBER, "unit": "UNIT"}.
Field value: {"value": 30, "unit": "mm"}
